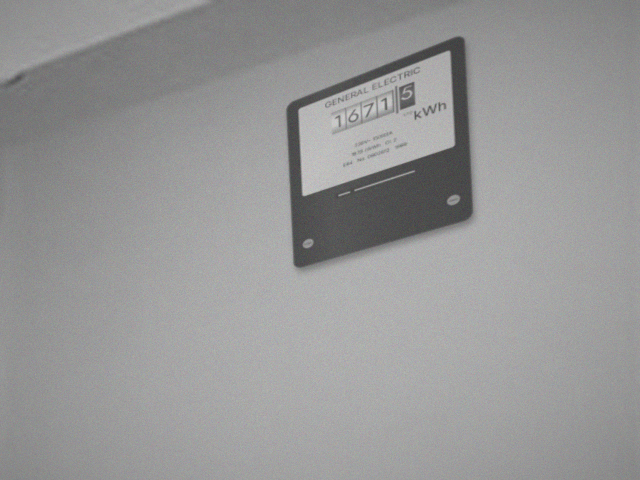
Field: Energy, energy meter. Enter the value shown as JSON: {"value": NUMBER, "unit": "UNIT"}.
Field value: {"value": 1671.5, "unit": "kWh"}
